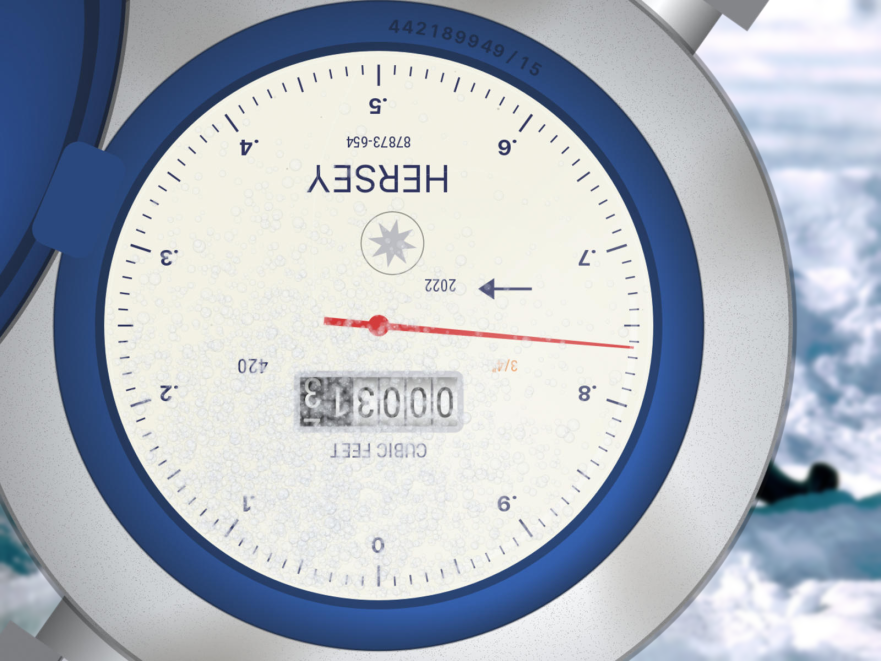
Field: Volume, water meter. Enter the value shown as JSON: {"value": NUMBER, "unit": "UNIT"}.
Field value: {"value": 312.76, "unit": "ft³"}
